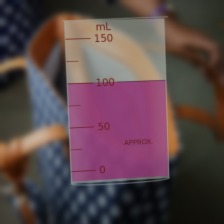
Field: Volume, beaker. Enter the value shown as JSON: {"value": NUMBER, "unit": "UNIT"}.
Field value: {"value": 100, "unit": "mL"}
